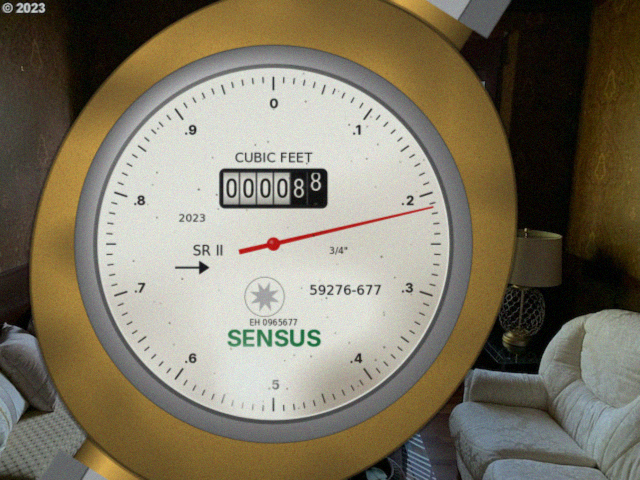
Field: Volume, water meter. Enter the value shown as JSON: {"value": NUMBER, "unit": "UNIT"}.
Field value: {"value": 88.21, "unit": "ft³"}
